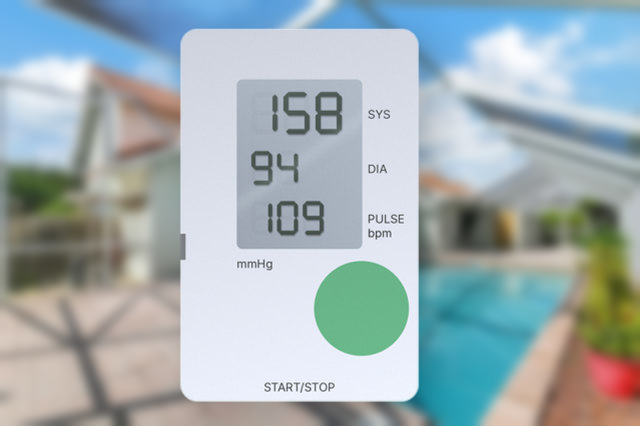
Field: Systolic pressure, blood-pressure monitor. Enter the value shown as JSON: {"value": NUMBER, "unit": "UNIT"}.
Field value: {"value": 158, "unit": "mmHg"}
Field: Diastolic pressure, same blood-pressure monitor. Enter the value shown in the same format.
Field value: {"value": 94, "unit": "mmHg"}
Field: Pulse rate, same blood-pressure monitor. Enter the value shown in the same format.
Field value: {"value": 109, "unit": "bpm"}
